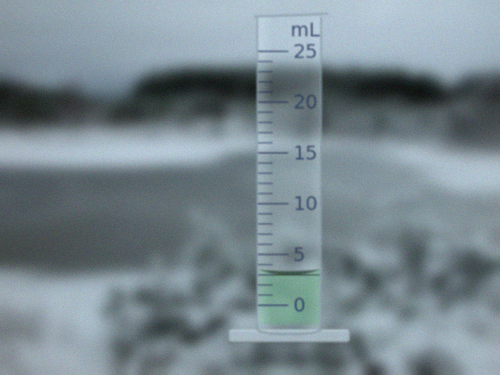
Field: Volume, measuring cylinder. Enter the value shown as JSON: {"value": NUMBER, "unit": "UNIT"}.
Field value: {"value": 3, "unit": "mL"}
